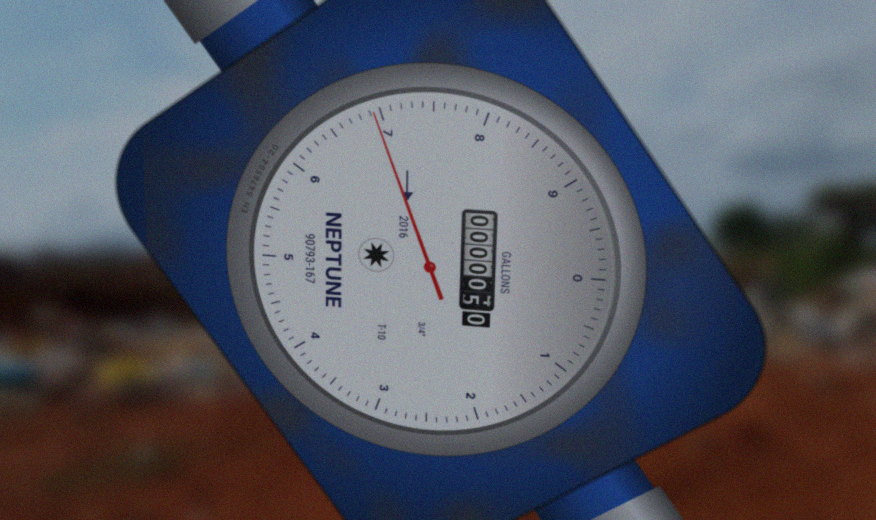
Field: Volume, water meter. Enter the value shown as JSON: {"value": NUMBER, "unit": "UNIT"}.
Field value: {"value": 46.9, "unit": "gal"}
